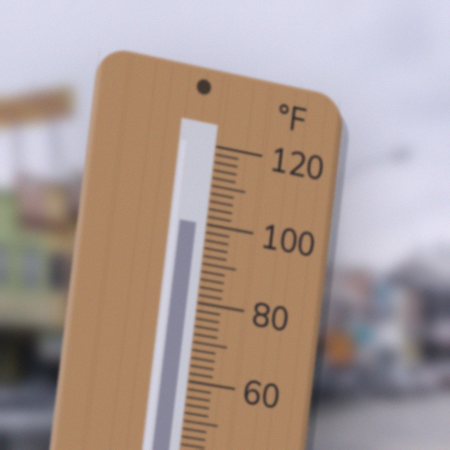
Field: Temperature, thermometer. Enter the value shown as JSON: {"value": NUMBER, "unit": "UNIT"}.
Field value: {"value": 100, "unit": "°F"}
